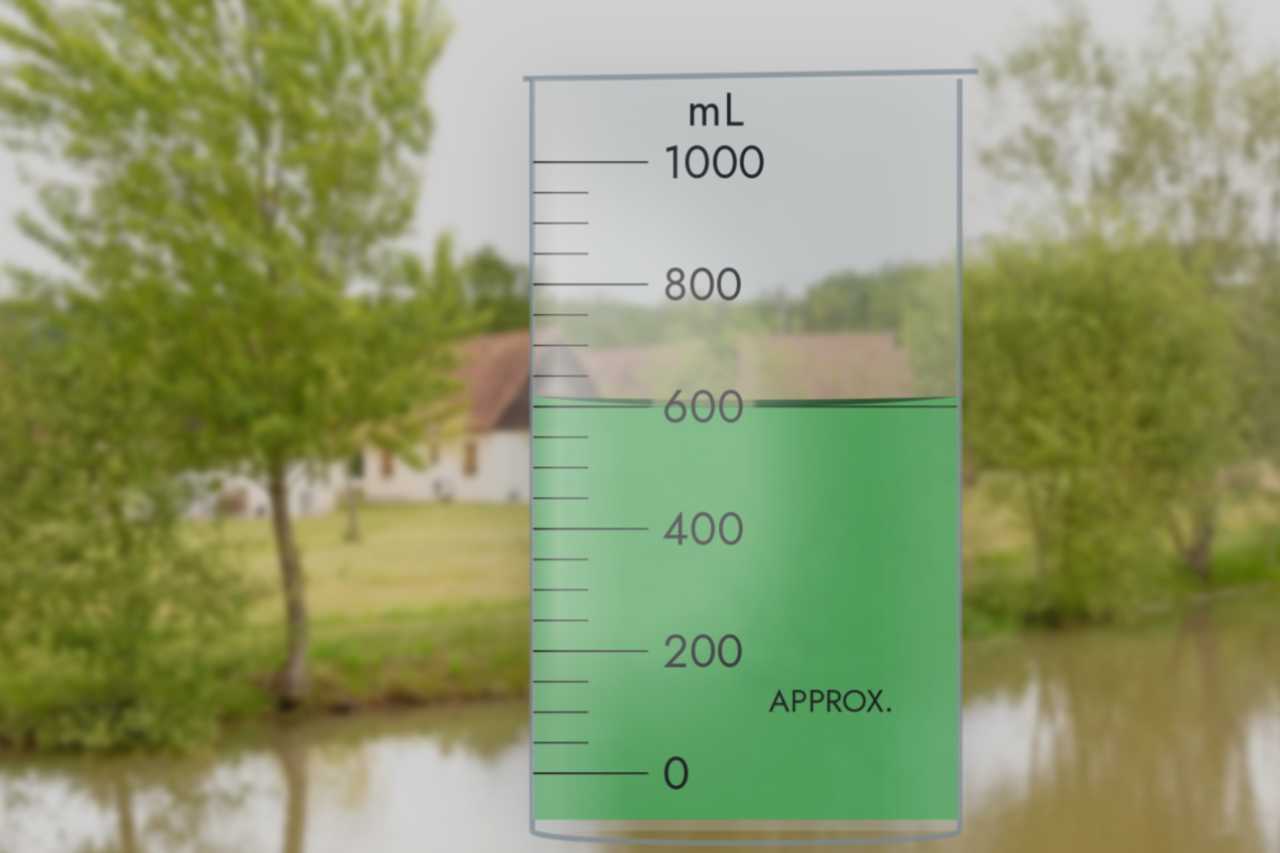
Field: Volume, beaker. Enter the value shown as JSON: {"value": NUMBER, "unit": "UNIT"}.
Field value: {"value": 600, "unit": "mL"}
